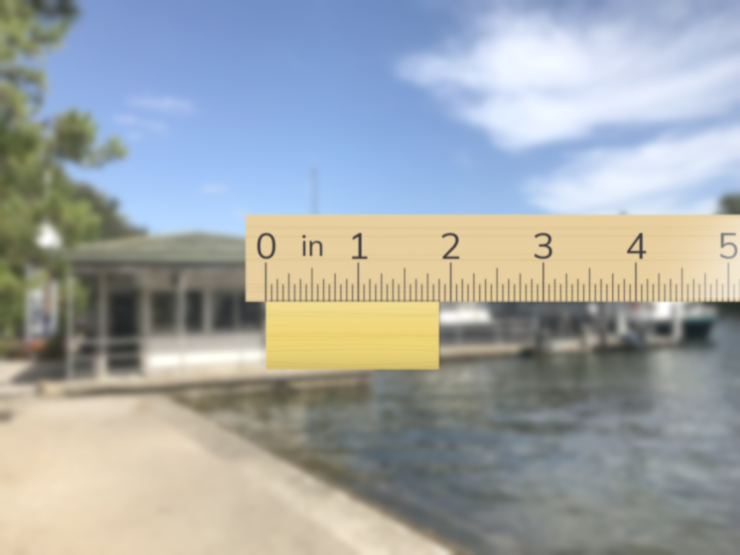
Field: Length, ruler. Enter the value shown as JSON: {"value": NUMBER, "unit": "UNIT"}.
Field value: {"value": 1.875, "unit": "in"}
